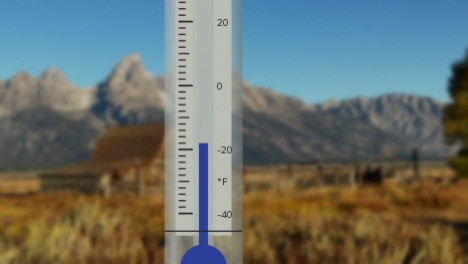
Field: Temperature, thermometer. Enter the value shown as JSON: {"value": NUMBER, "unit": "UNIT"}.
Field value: {"value": -18, "unit": "°F"}
